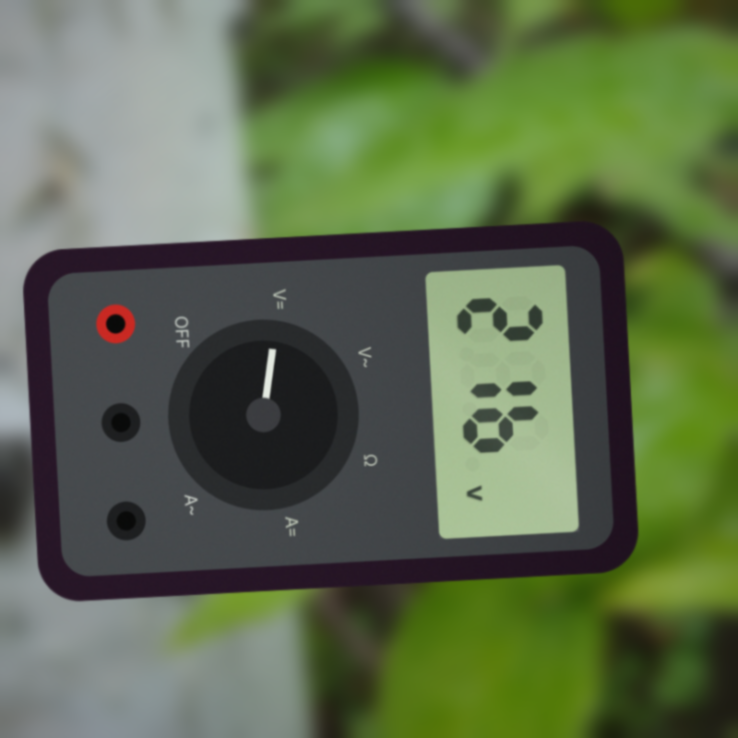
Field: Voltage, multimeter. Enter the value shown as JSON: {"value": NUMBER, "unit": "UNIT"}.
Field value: {"value": 216, "unit": "V"}
